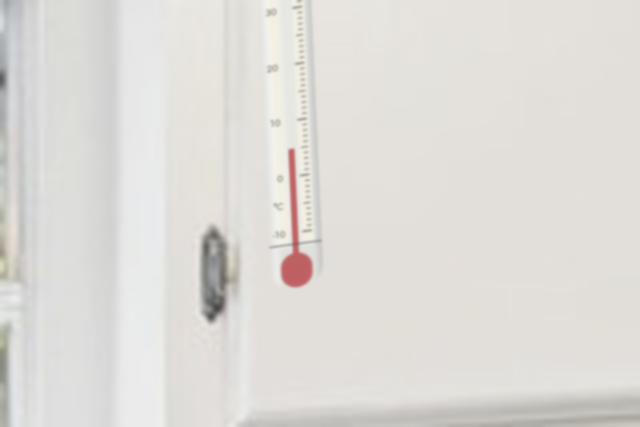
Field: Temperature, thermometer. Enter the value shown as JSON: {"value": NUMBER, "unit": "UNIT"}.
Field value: {"value": 5, "unit": "°C"}
